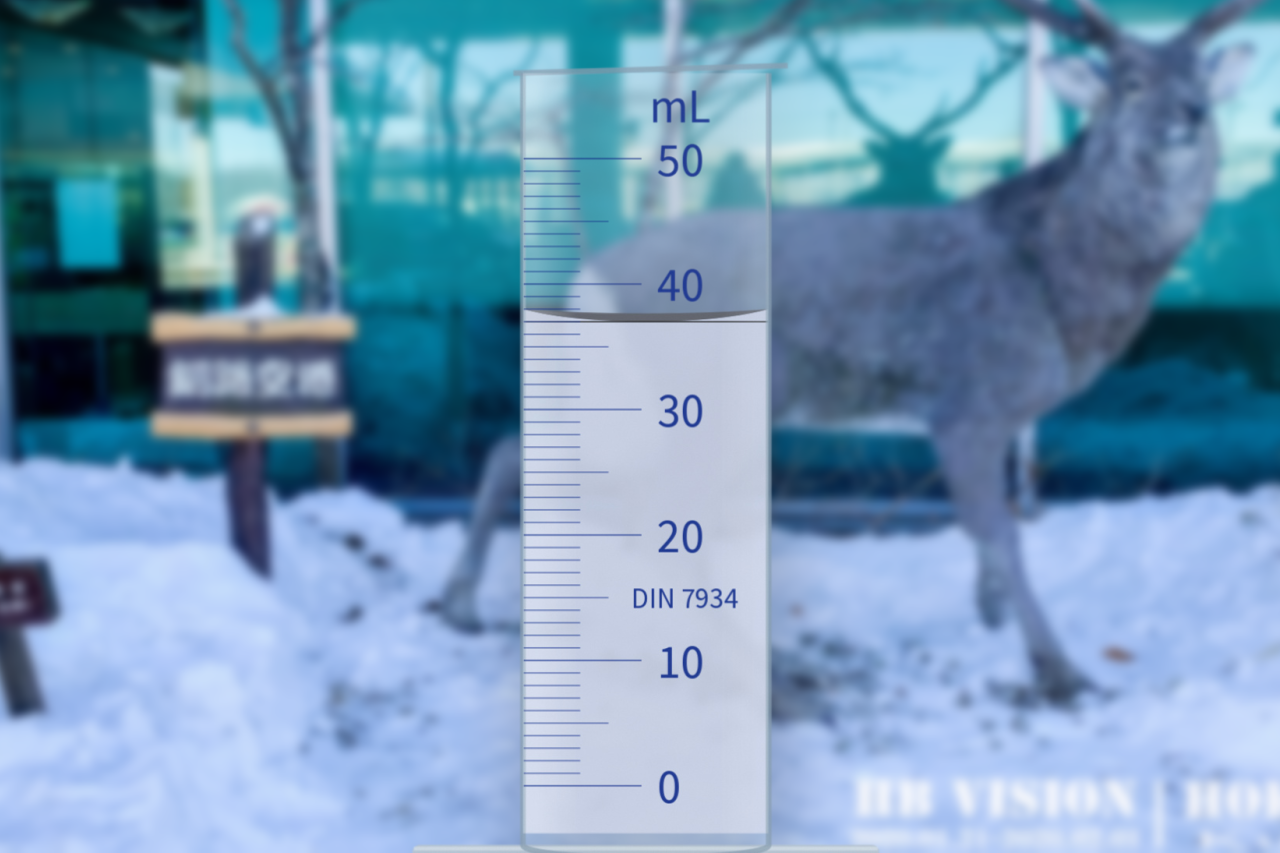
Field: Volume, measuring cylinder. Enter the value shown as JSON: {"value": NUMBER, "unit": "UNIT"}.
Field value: {"value": 37, "unit": "mL"}
